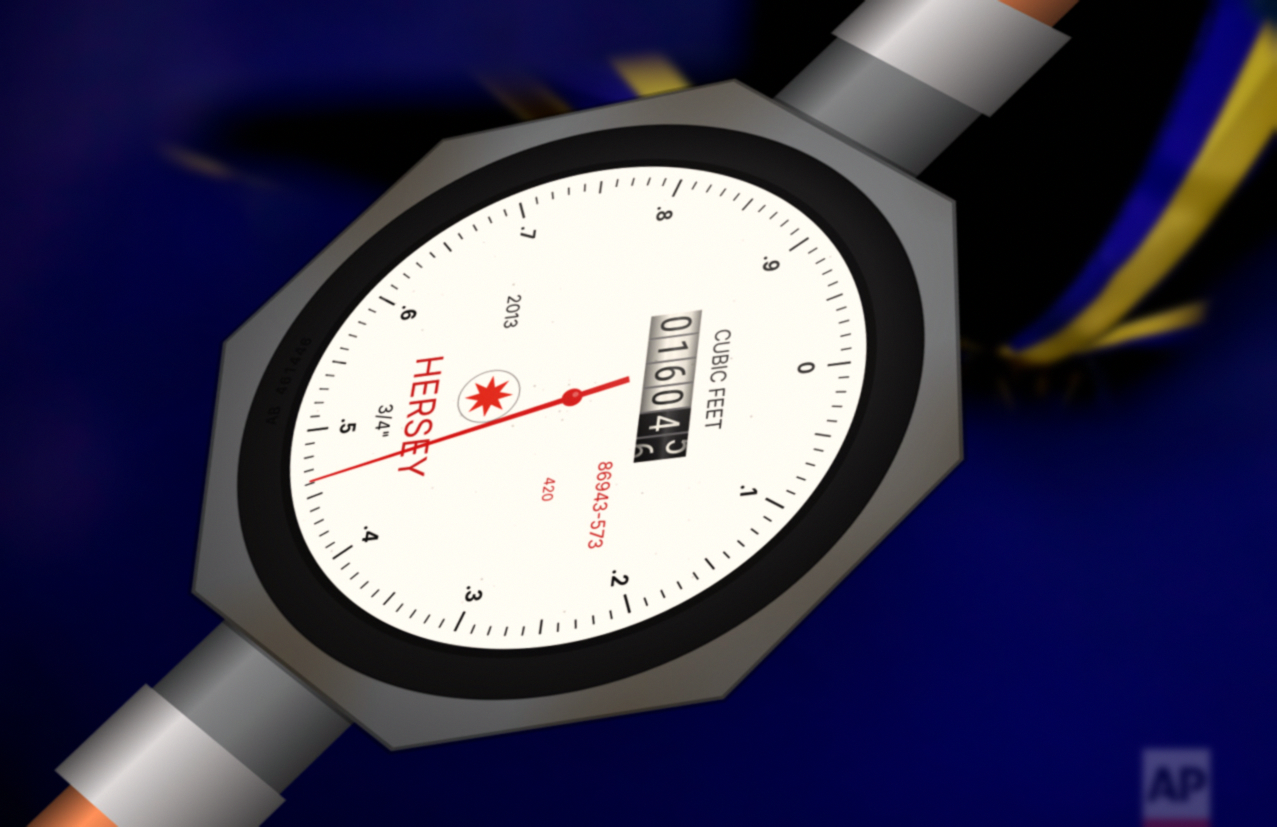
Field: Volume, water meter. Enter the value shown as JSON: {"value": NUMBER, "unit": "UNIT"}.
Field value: {"value": 16045.46, "unit": "ft³"}
